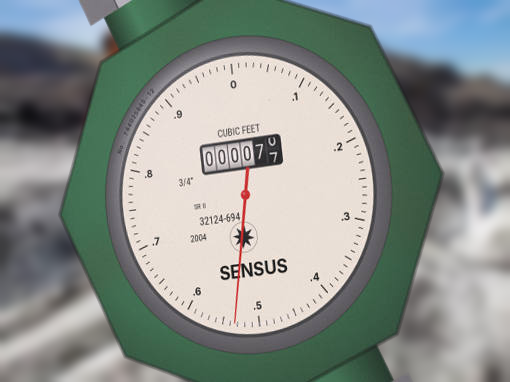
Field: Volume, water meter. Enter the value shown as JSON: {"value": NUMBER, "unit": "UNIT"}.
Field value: {"value": 76.53, "unit": "ft³"}
